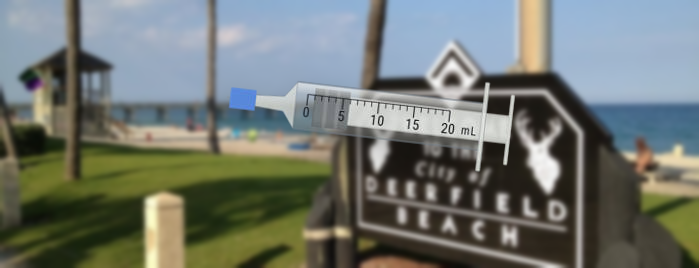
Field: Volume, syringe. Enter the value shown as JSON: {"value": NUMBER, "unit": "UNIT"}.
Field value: {"value": 1, "unit": "mL"}
